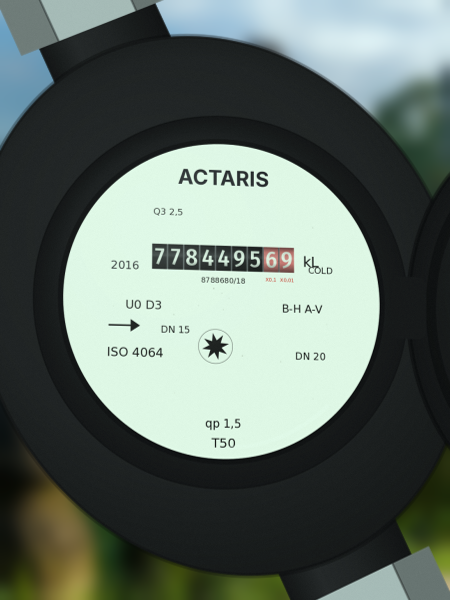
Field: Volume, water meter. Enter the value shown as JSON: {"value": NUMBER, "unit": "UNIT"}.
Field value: {"value": 7784495.69, "unit": "kL"}
